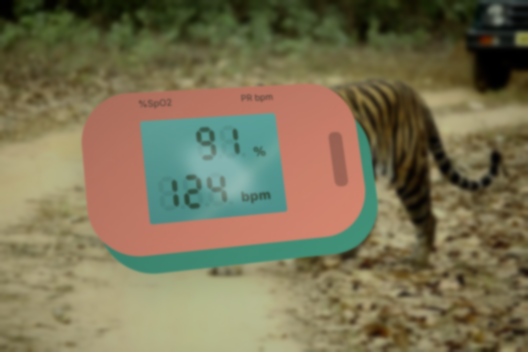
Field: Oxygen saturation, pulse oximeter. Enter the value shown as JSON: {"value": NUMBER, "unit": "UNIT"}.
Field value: {"value": 91, "unit": "%"}
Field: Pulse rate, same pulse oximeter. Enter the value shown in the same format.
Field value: {"value": 124, "unit": "bpm"}
